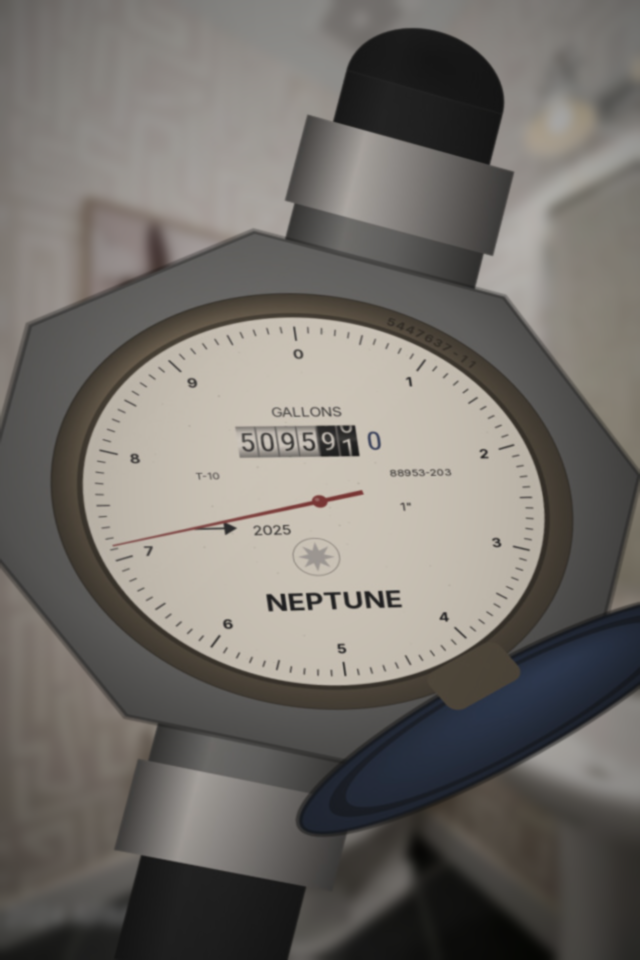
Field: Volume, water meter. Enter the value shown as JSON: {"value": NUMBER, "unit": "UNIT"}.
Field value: {"value": 5095907.1, "unit": "gal"}
